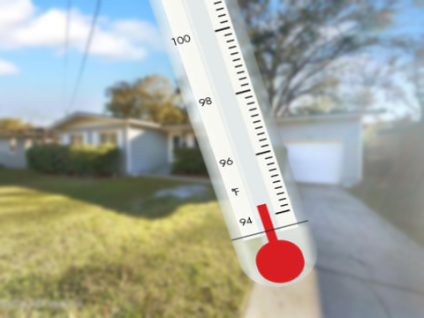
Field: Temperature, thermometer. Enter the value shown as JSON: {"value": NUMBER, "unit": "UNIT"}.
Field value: {"value": 94.4, "unit": "°F"}
